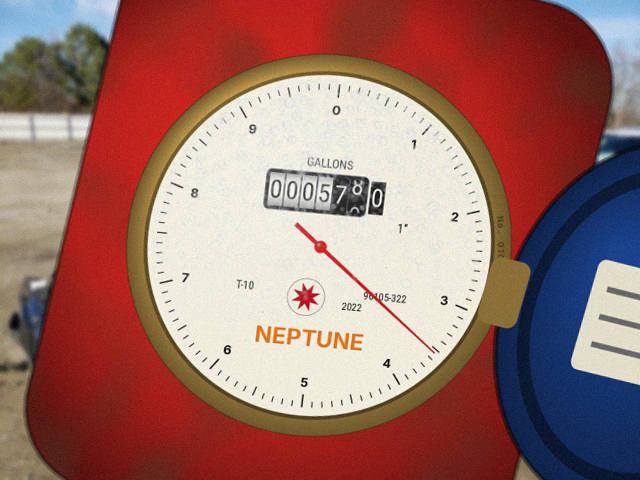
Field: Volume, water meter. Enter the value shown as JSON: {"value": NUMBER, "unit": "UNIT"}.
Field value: {"value": 5783.5, "unit": "gal"}
